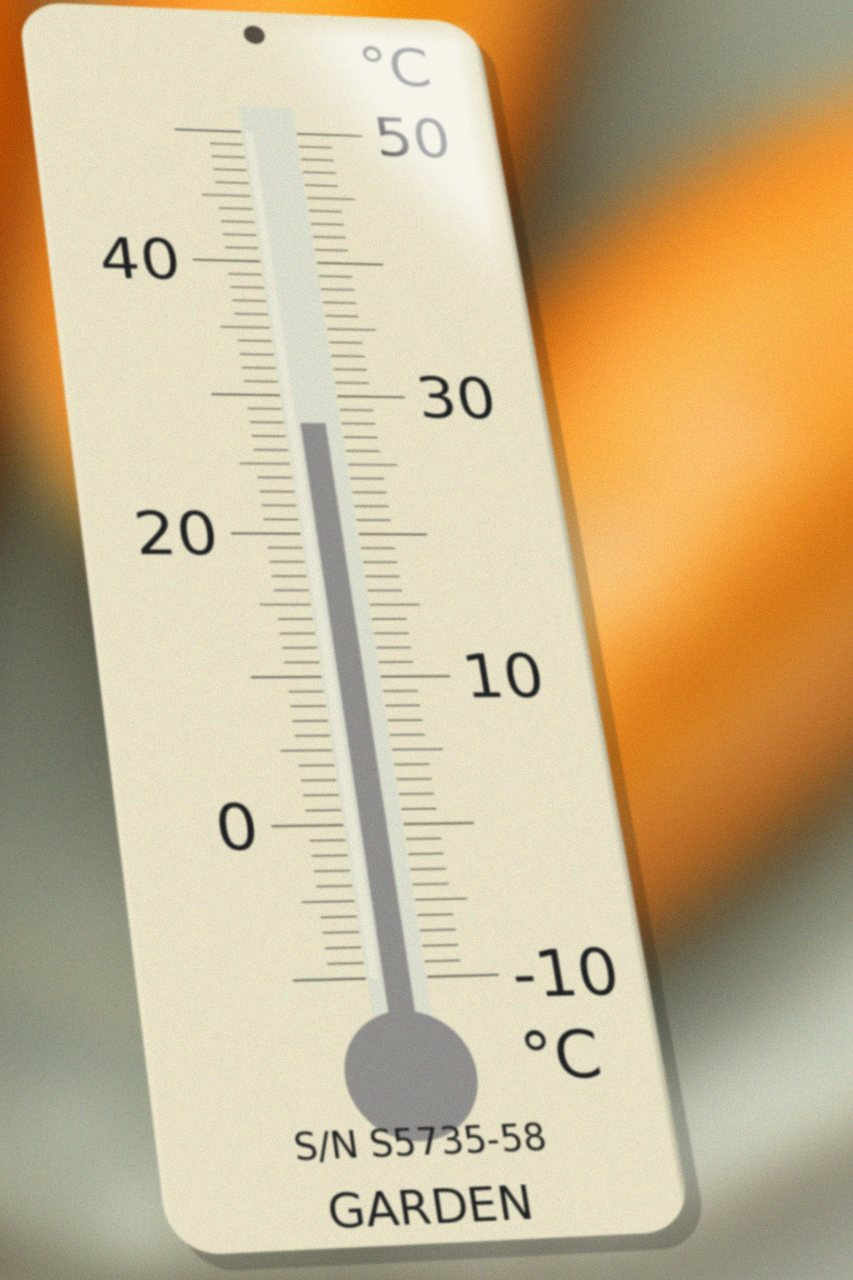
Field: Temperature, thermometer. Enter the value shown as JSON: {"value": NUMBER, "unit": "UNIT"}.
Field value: {"value": 28, "unit": "°C"}
